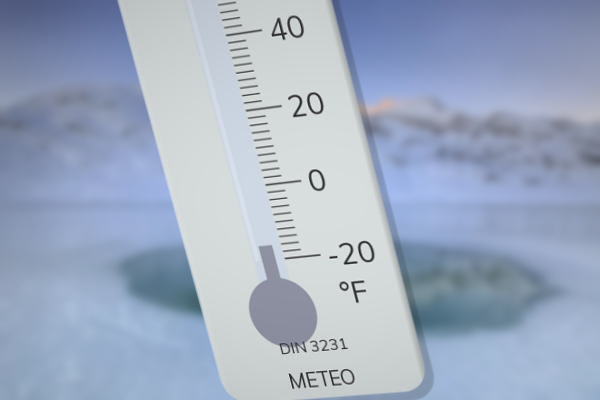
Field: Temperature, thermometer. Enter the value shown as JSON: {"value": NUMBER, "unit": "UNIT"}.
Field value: {"value": -16, "unit": "°F"}
